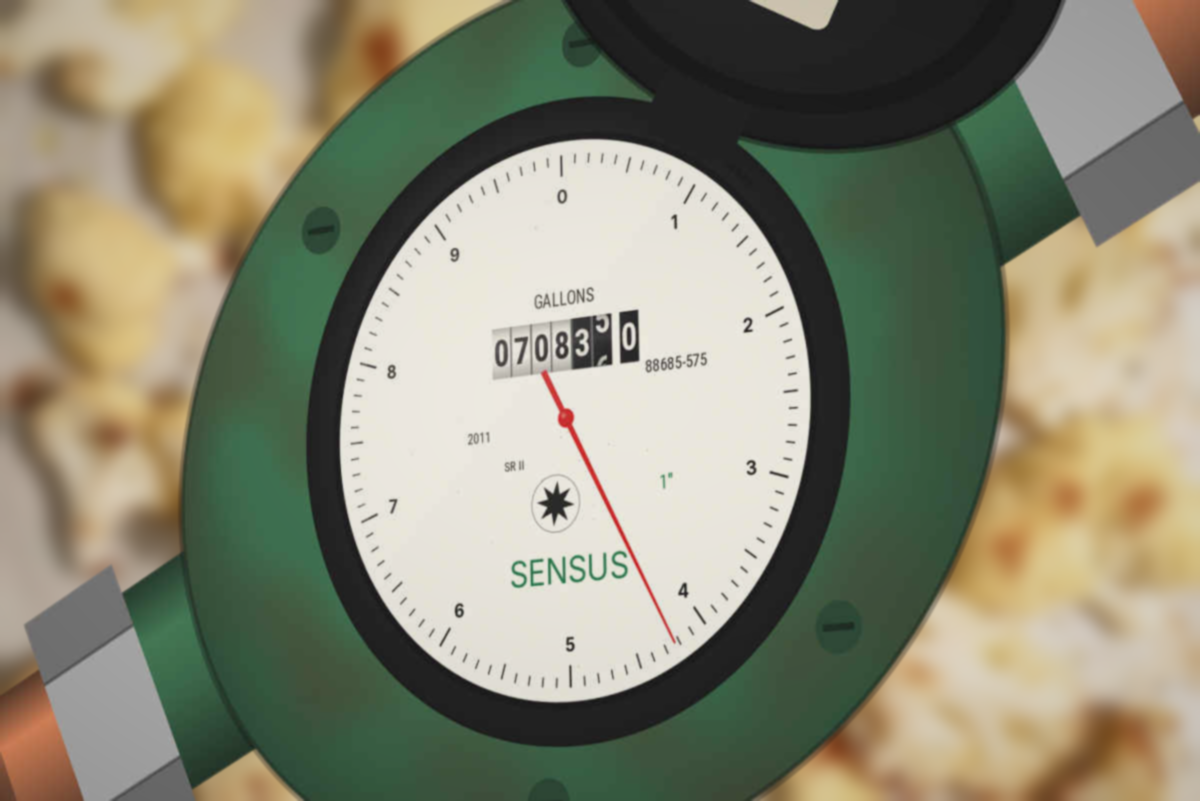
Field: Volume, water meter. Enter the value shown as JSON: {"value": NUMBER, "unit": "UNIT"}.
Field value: {"value": 708354.2, "unit": "gal"}
